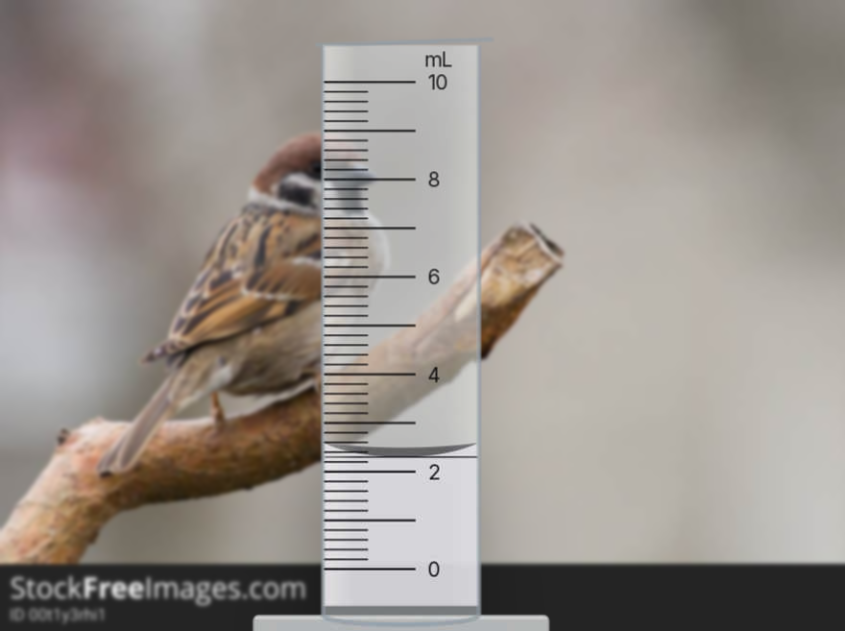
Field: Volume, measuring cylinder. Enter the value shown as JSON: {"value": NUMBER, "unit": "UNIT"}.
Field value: {"value": 2.3, "unit": "mL"}
